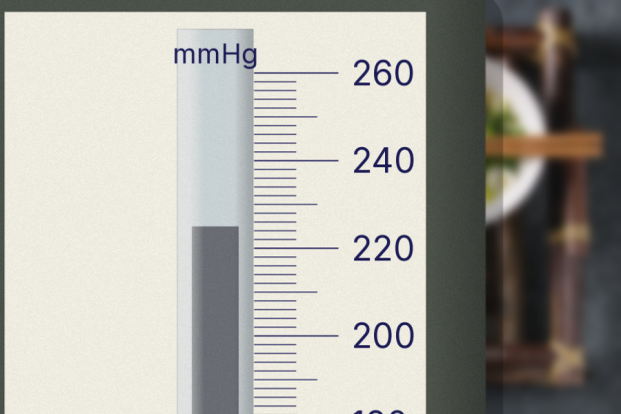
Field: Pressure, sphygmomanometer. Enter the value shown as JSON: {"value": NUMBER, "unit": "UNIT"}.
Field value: {"value": 225, "unit": "mmHg"}
